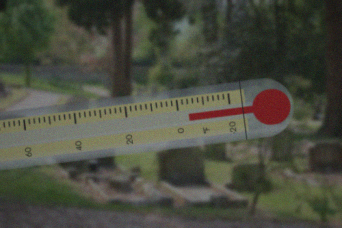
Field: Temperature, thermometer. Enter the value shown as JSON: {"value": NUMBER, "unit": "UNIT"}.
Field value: {"value": -4, "unit": "°F"}
